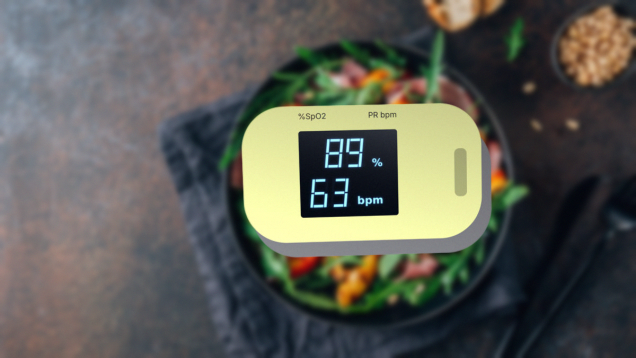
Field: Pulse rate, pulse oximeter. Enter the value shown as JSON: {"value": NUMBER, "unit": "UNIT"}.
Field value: {"value": 63, "unit": "bpm"}
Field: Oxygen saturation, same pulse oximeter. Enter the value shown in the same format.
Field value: {"value": 89, "unit": "%"}
